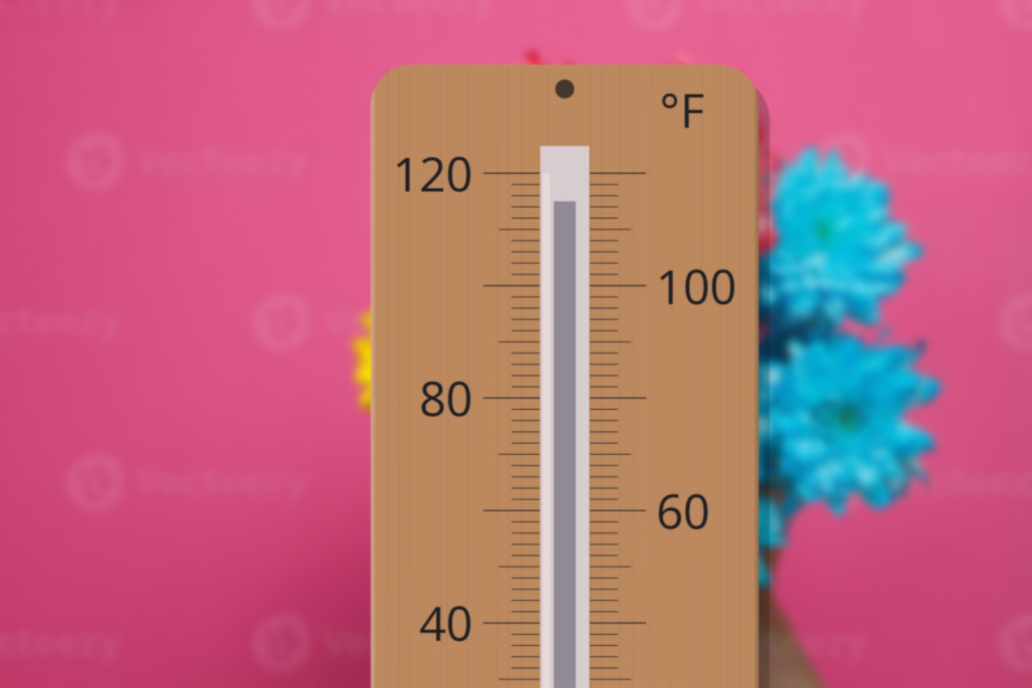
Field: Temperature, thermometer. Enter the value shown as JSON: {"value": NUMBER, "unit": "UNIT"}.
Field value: {"value": 115, "unit": "°F"}
